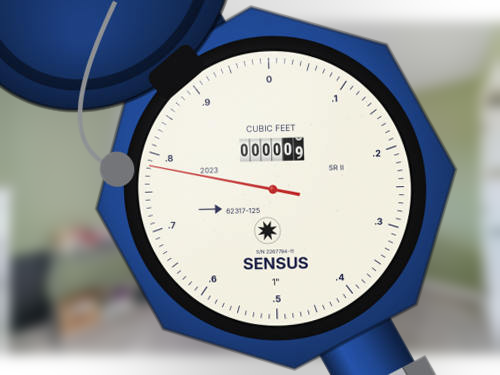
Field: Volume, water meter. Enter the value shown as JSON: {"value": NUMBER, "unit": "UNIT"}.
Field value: {"value": 8.78, "unit": "ft³"}
